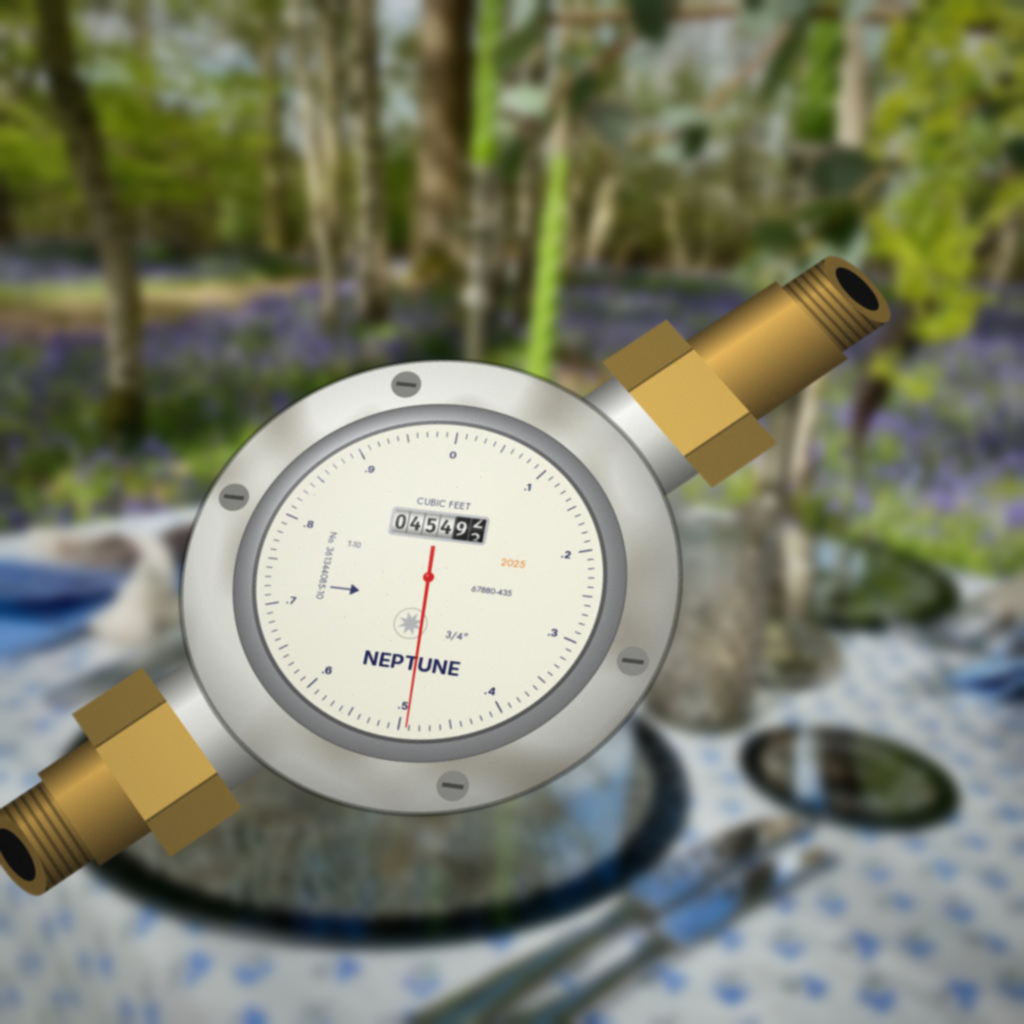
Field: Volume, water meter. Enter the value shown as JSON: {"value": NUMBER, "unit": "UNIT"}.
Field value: {"value": 45492.49, "unit": "ft³"}
